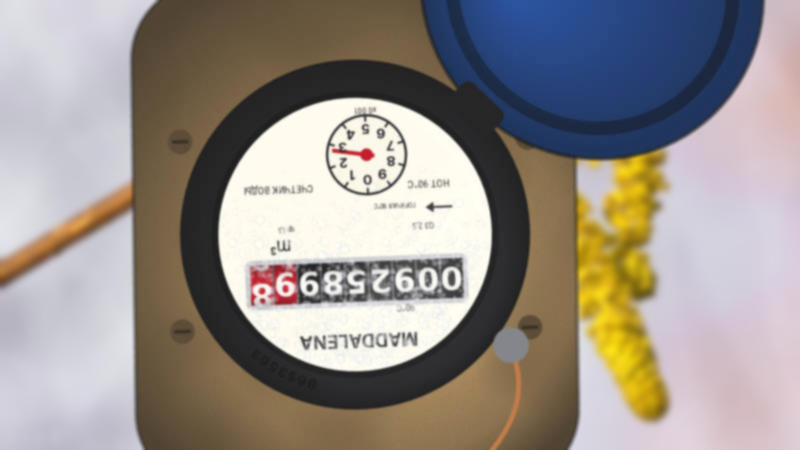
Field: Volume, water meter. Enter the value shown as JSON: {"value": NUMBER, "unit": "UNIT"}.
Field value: {"value": 92589.982, "unit": "m³"}
